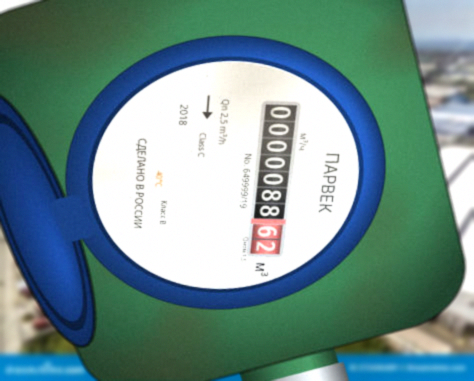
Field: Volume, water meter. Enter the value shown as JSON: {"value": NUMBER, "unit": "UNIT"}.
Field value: {"value": 88.62, "unit": "m³"}
